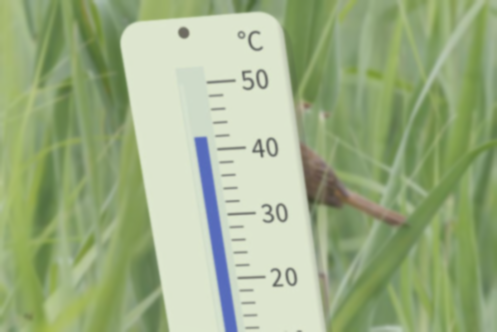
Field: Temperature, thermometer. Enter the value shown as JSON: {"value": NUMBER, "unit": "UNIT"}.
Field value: {"value": 42, "unit": "°C"}
